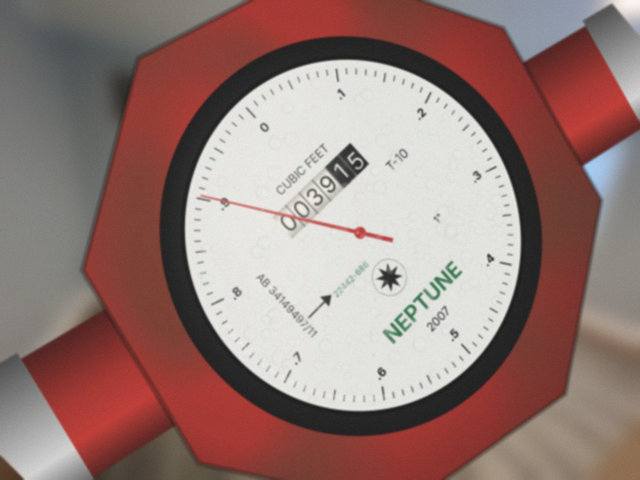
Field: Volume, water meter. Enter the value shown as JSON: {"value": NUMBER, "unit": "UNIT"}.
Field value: {"value": 3914.90, "unit": "ft³"}
